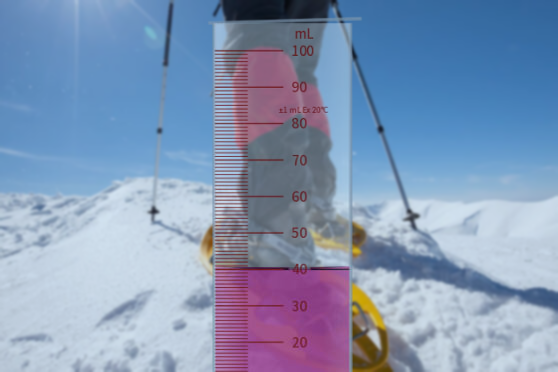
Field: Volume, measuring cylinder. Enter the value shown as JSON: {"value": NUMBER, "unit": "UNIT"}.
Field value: {"value": 40, "unit": "mL"}
